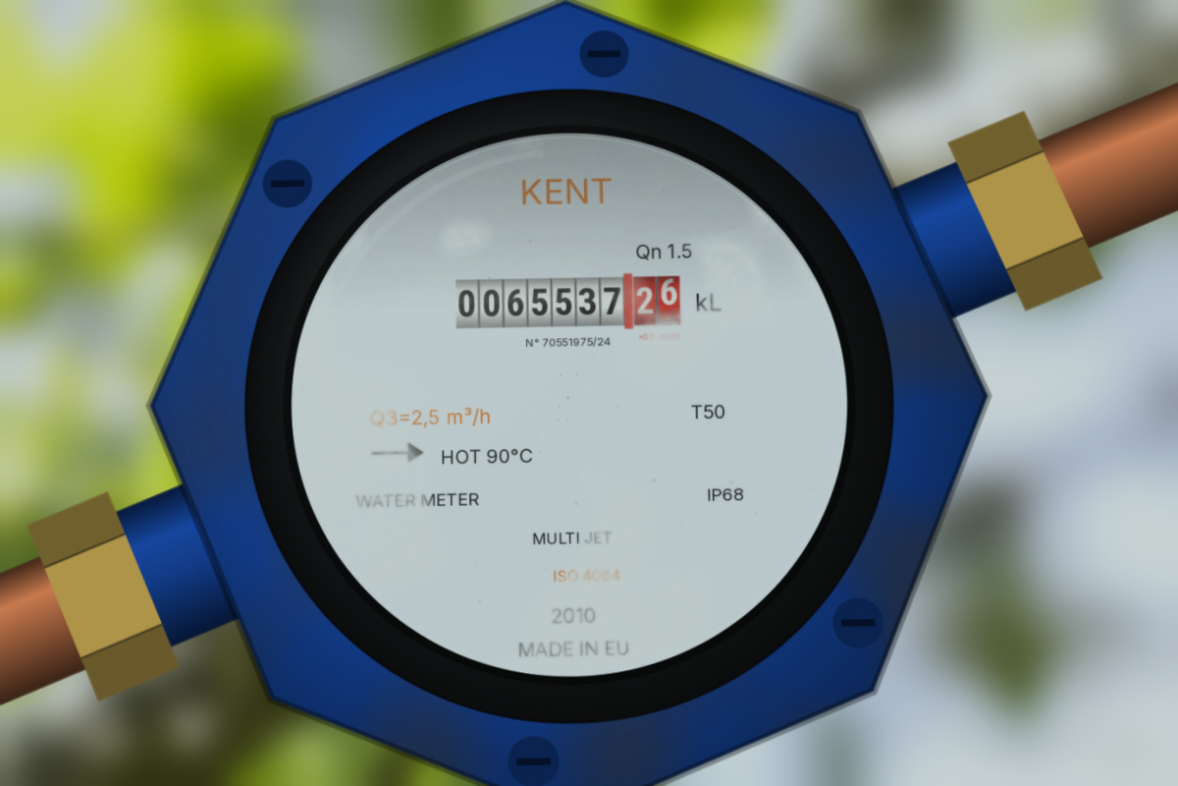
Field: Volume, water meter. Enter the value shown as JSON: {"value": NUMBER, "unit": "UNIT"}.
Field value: {"value": 65537.26, "unit": "kL"}
